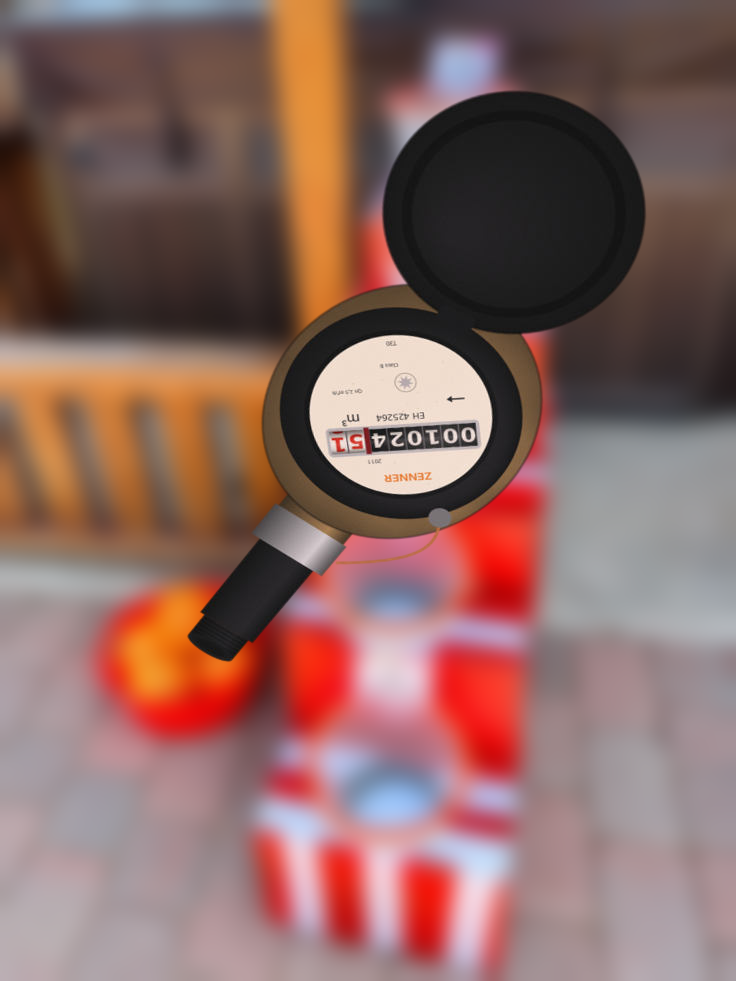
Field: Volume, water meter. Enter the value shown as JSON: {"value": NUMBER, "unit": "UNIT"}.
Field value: {"value": 1024.51, "unit": "m³"}
